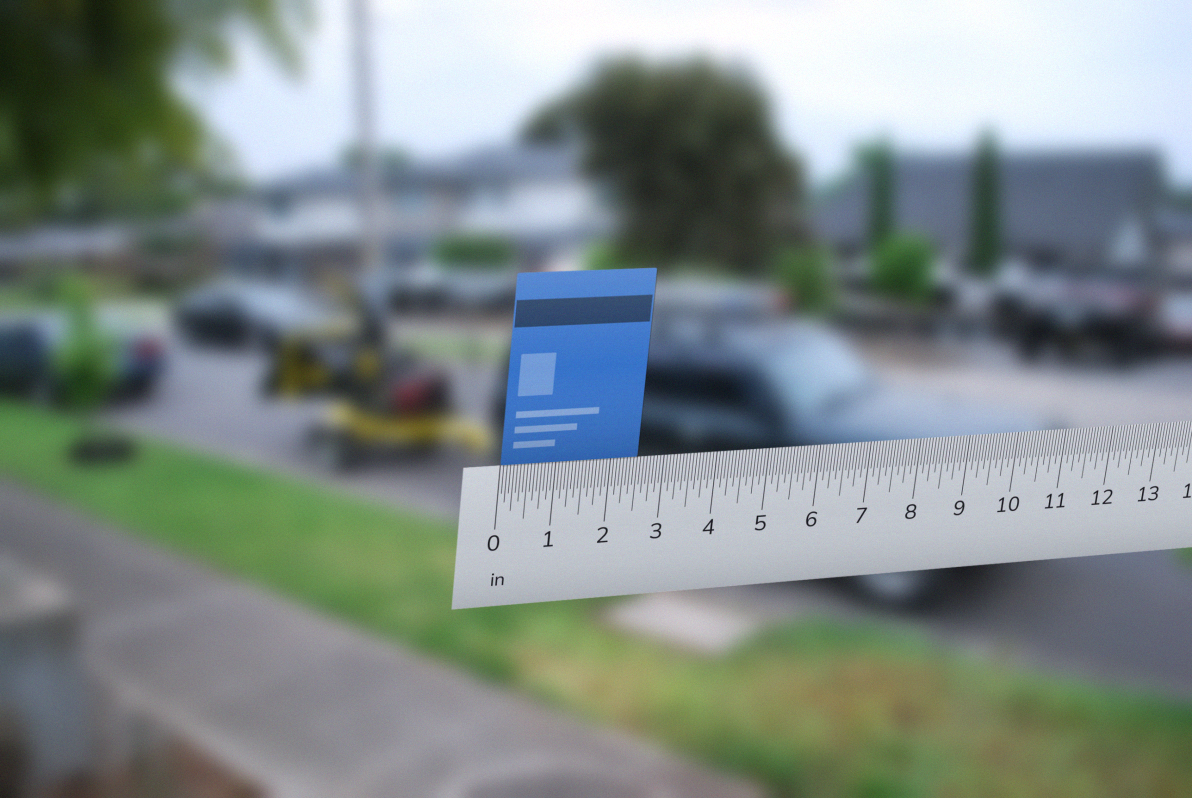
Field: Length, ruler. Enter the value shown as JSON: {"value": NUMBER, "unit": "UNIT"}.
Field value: {"value": 2.5, "unit": "in"}
